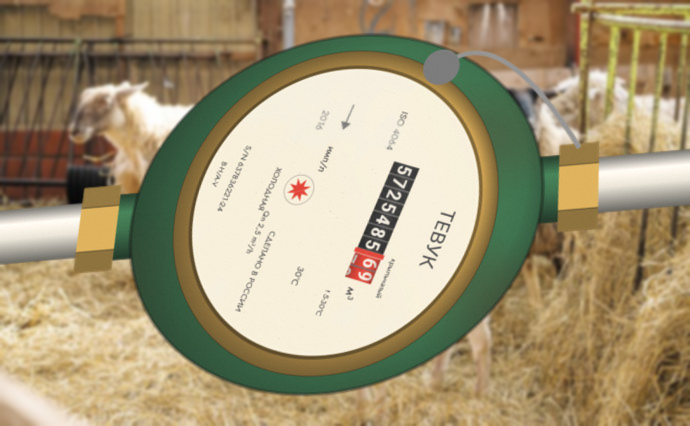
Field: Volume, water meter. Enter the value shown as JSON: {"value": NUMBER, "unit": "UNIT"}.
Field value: {"value": 5725485.69, "unit": "m³"}
